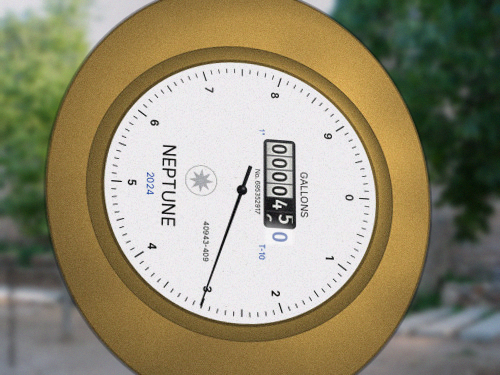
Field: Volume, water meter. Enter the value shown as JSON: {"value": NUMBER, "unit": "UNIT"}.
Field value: {"value": 453.0, "unit": "gal"}
